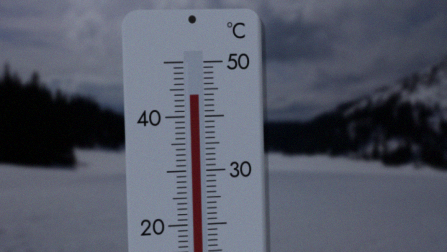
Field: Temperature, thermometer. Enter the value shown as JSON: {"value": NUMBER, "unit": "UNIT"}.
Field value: {"value": 44, "unit": "°C"}
